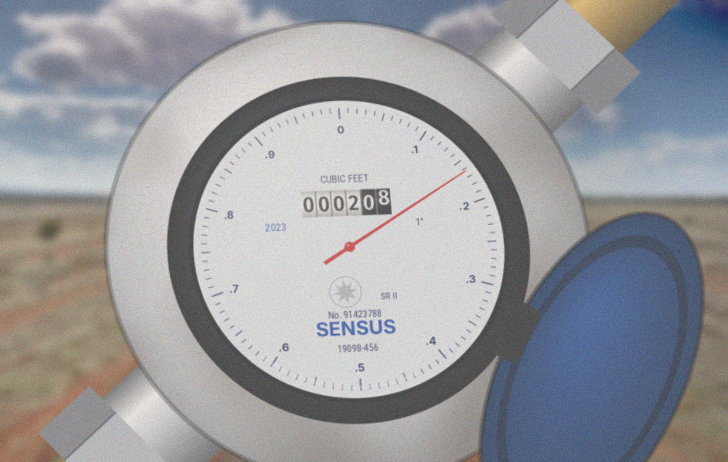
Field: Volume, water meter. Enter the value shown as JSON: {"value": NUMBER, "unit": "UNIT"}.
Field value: {"value": 208.16, "unit": "ft³"}
